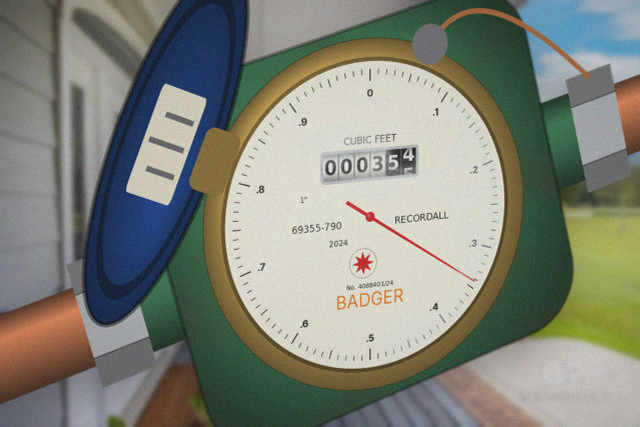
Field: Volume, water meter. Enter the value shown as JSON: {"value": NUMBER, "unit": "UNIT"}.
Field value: {"value": 354.34, "unit": "ft³"}
